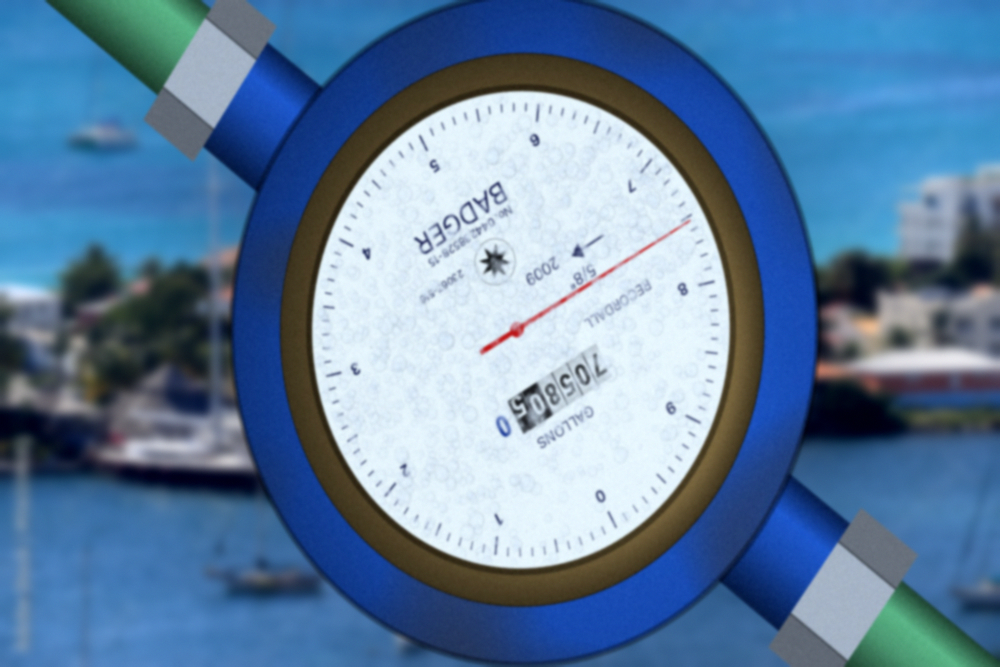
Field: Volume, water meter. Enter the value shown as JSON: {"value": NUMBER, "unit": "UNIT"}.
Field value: {"value": 7058047.5, "unit": "gal"}
